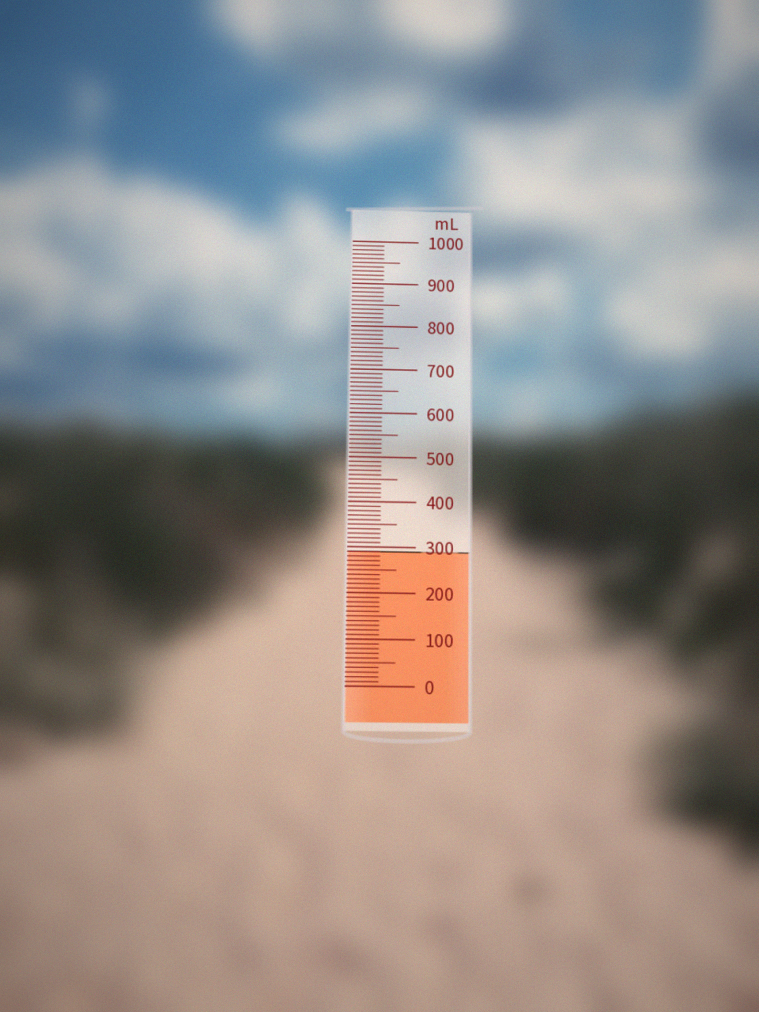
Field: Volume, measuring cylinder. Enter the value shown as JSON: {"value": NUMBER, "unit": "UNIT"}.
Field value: {"value": 290, "unit": "mL"}
